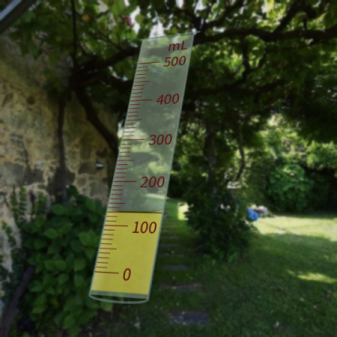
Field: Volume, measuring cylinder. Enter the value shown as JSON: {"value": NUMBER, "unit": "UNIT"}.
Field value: {"value": 130, "unit": "mL"}
